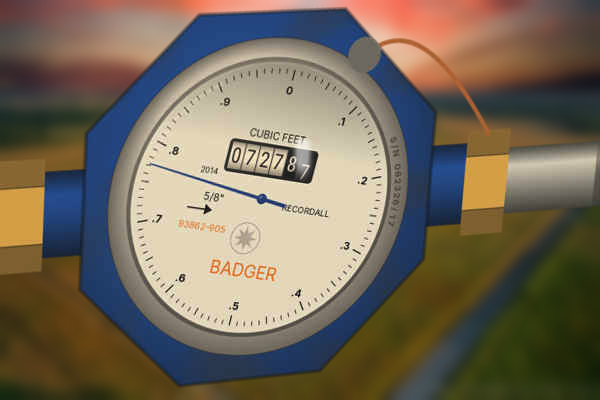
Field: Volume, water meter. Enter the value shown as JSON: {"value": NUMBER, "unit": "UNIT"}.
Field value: {"value": 72786.77, "unit": "ft³"}
